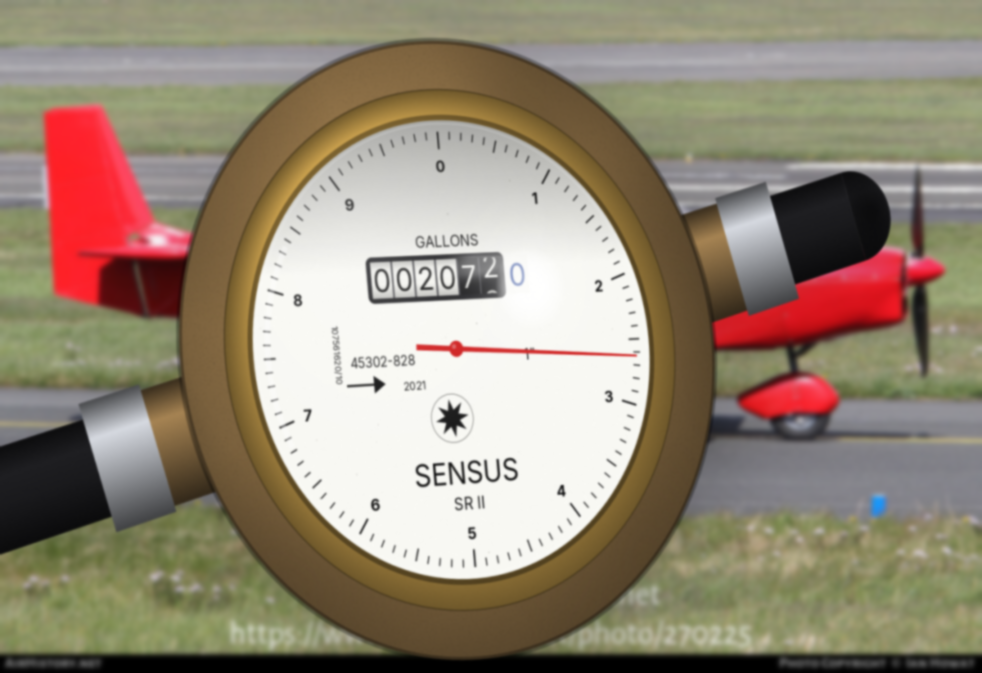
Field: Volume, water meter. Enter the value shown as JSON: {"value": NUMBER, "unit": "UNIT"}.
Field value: {"value": 20722.6, "unit": "gal"}
